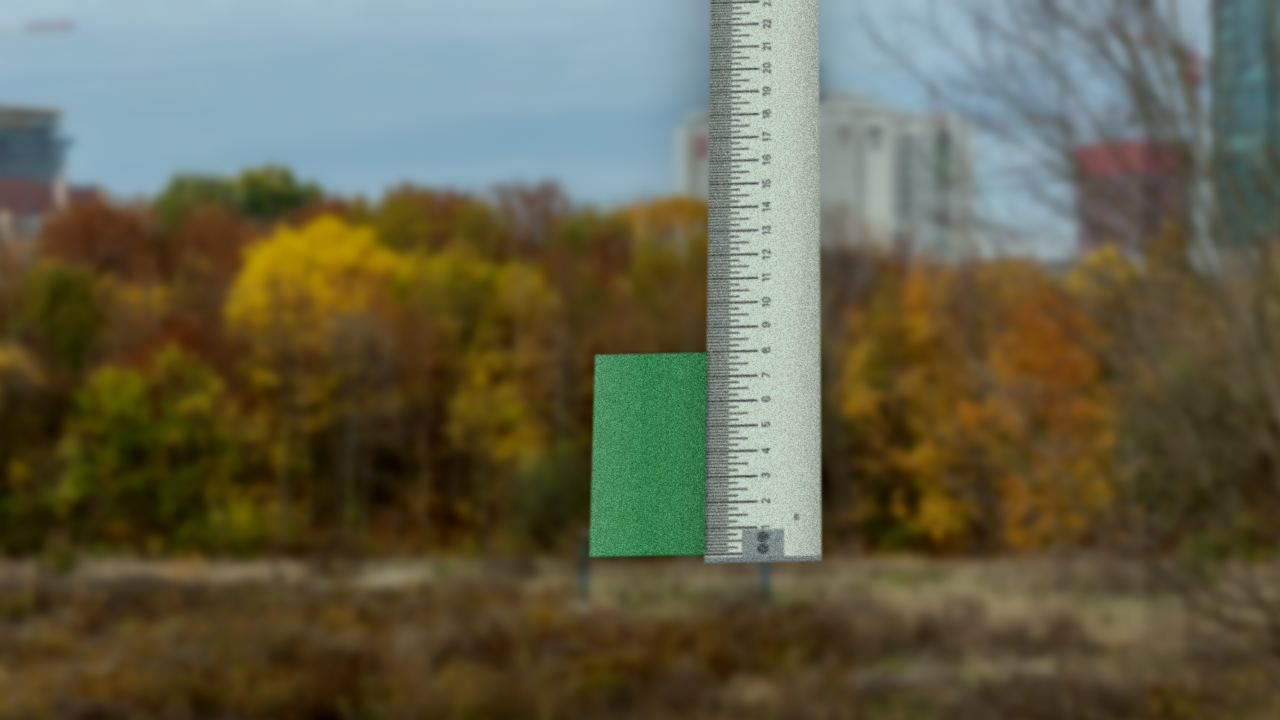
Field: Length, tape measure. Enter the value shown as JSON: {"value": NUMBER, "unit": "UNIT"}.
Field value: {"value": 8, "unit": "in"}
